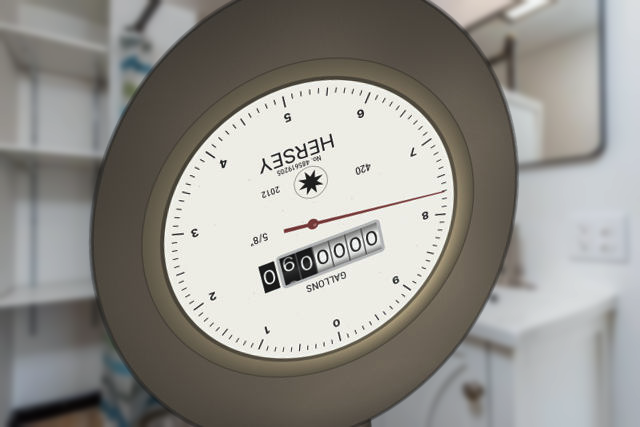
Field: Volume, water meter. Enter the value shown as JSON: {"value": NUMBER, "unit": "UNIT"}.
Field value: {"value": 87.7, "unit": "gal"}
